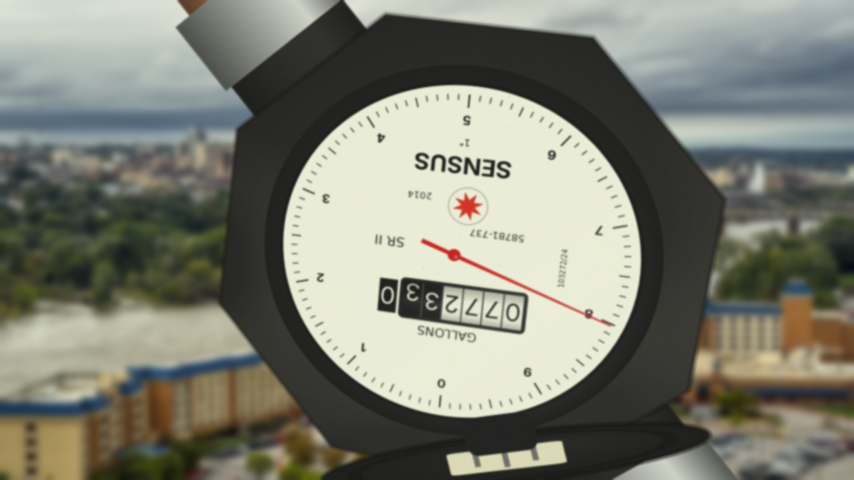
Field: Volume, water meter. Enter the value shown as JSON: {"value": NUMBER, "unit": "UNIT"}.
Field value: {"value": 772328.0, "unit": "gal"}
